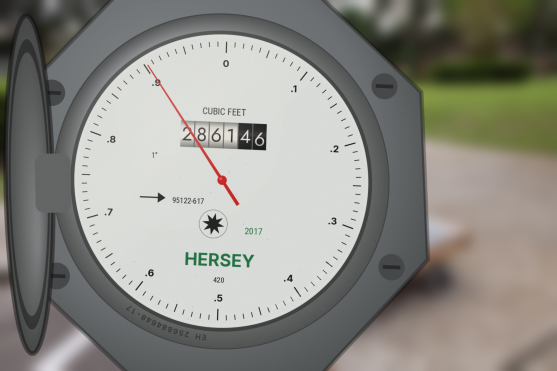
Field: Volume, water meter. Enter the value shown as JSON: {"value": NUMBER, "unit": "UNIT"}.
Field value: {"value": 286145.90, "unit": "ft³"}
